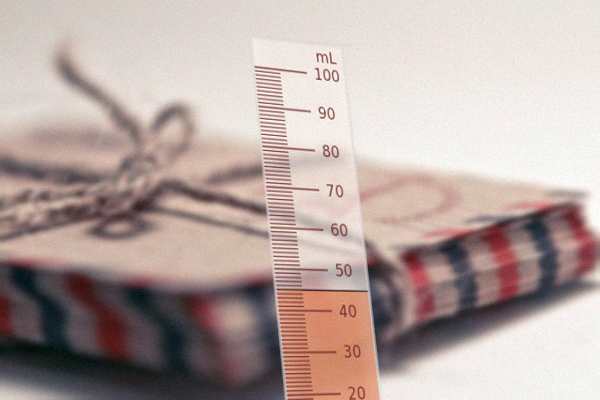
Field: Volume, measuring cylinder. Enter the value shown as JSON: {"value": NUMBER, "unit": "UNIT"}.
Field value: {"value": 45, "unit": "mL"}
